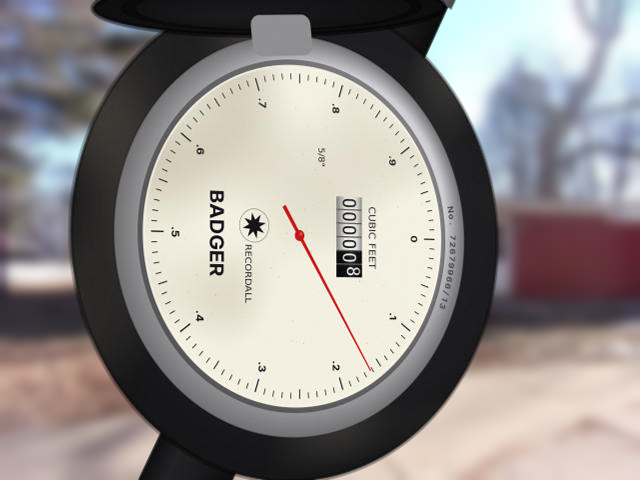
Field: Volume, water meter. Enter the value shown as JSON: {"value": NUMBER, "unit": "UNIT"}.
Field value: {"value": 8.16, "unit": "ft³"}
